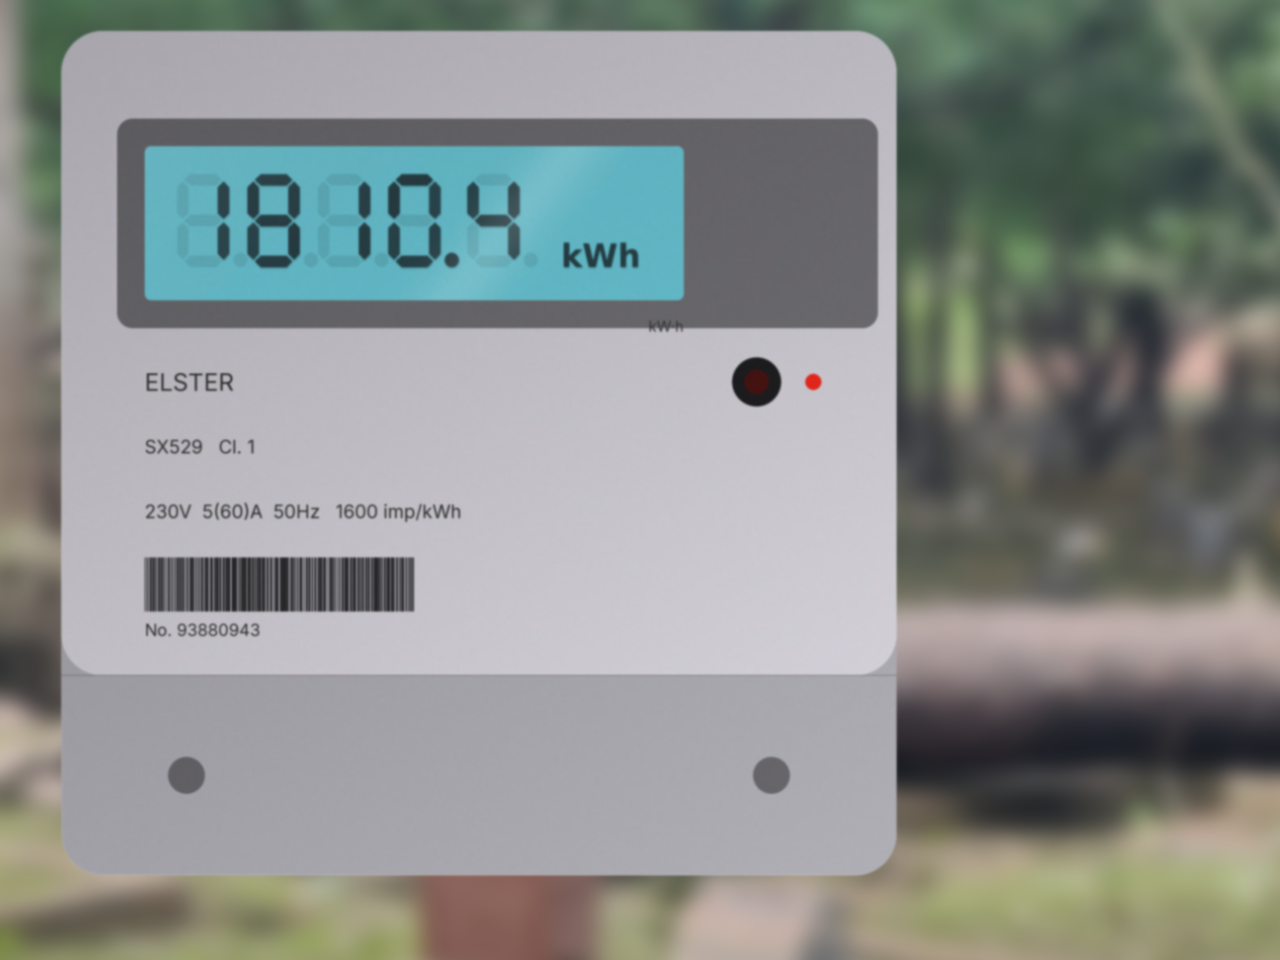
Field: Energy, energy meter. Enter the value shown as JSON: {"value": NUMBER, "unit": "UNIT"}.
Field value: {"value": 1810.4, "unit": "kWh"}
